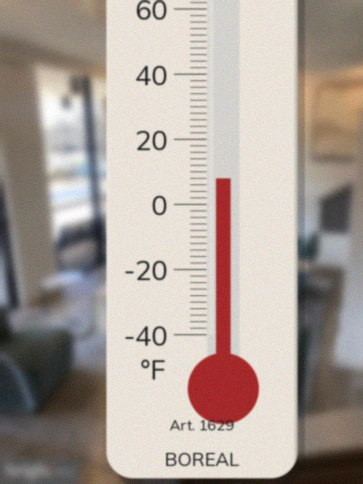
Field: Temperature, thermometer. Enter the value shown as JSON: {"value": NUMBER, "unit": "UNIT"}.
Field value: {"value": 8, "unit": "°F"}
